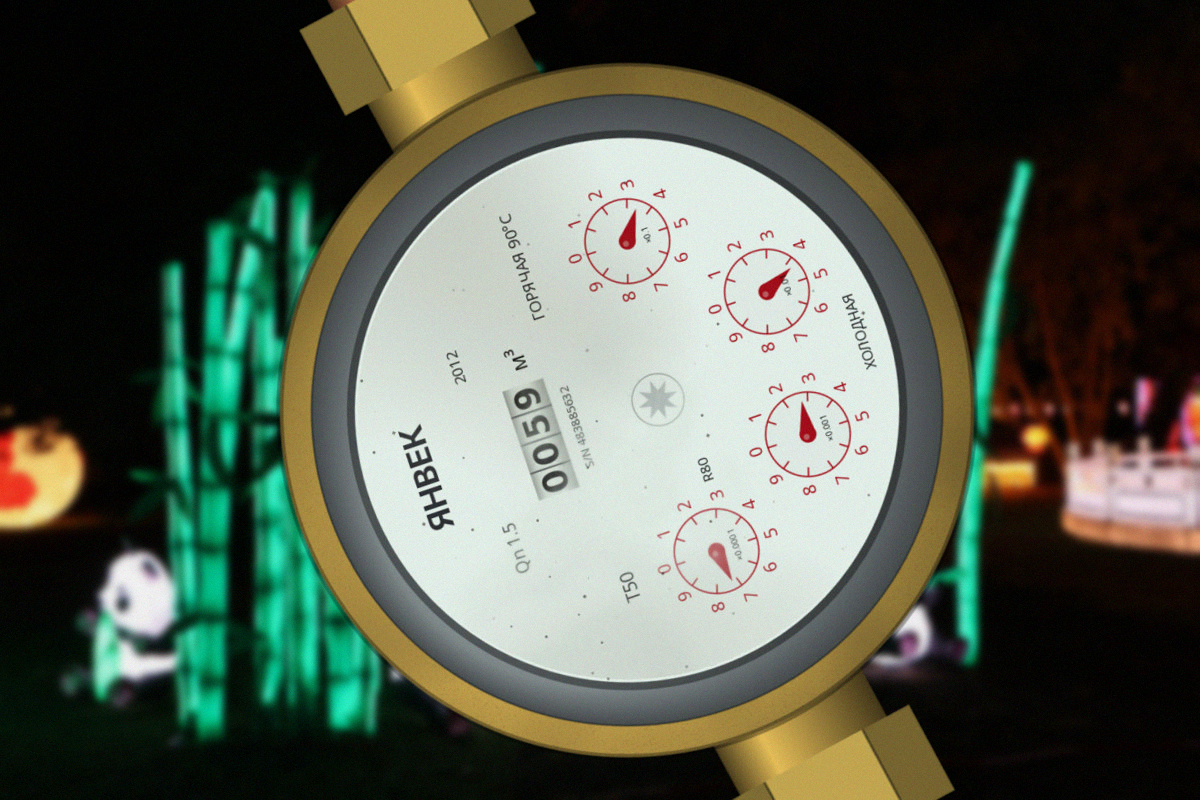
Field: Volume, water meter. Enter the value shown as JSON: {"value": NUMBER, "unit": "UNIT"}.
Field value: {"value": 59.3427, "unit": "m³"}
